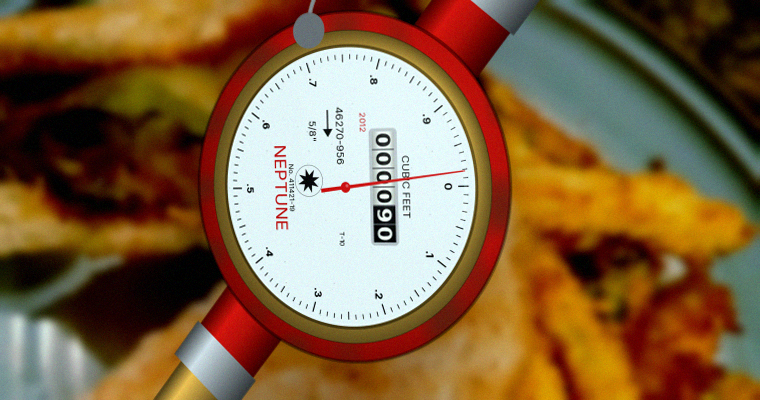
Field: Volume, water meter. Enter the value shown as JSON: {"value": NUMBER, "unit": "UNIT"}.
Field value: {"value": 89.98, "unit": "ft³"}
